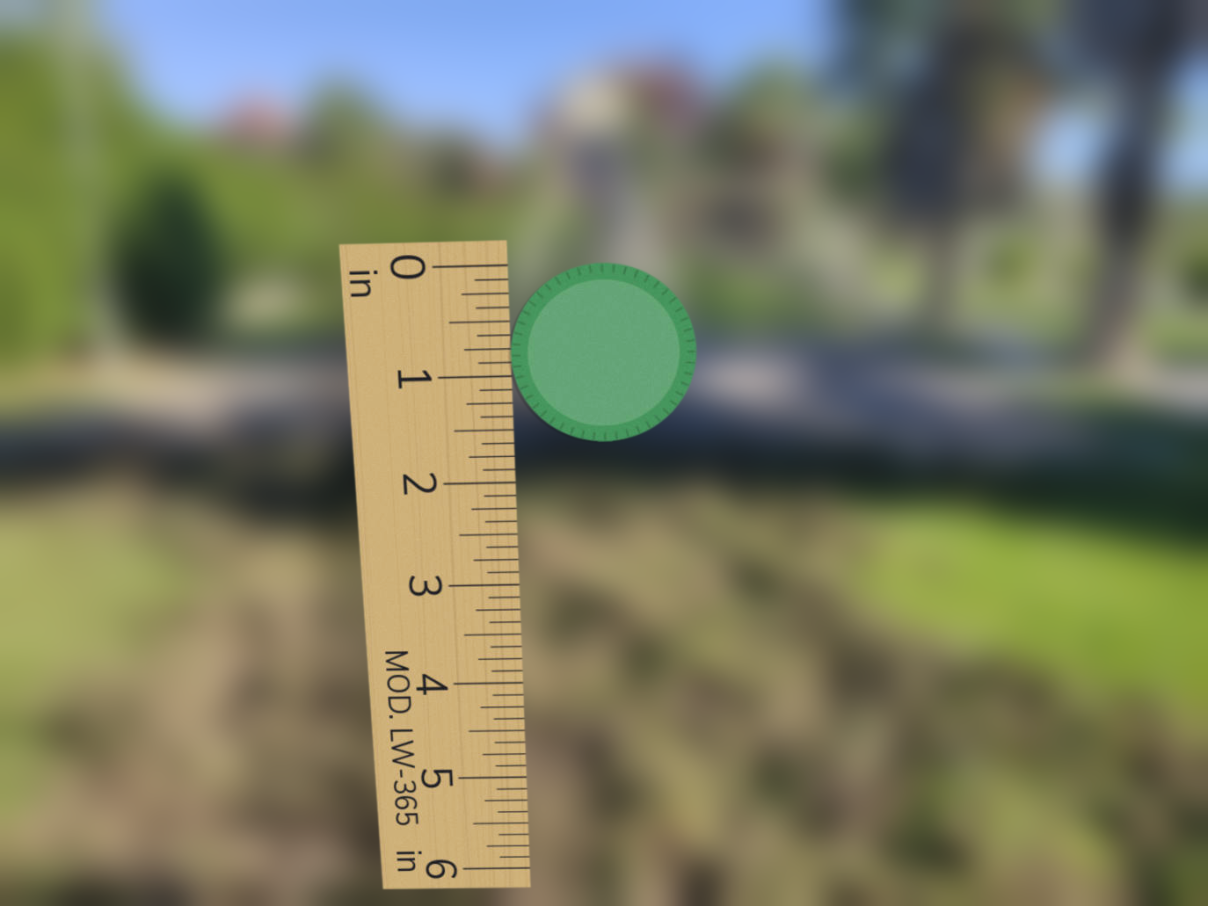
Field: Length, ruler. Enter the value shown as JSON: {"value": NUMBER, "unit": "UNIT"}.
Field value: {"value": 1.625, "unit": "in"}
